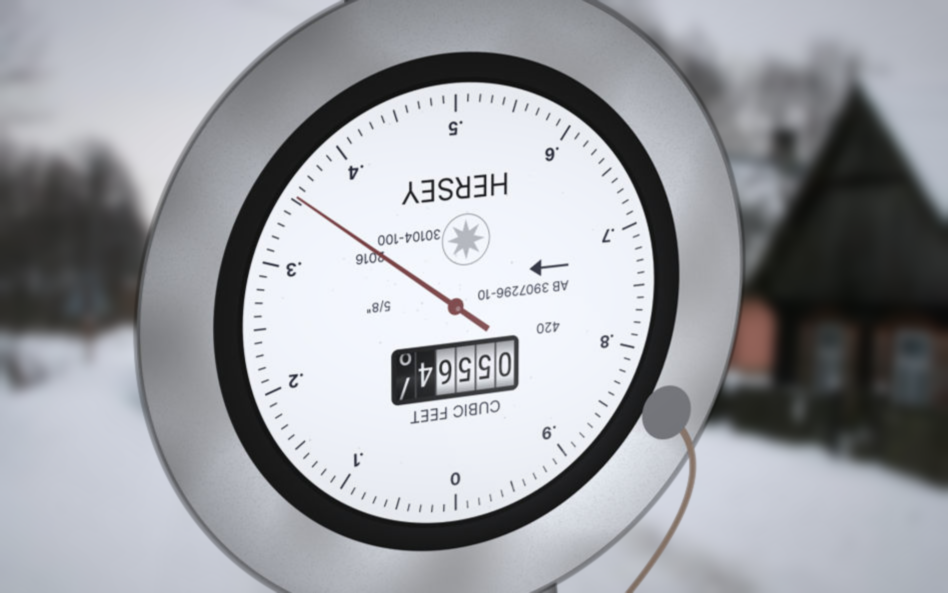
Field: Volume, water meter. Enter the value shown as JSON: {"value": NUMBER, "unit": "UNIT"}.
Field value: {"value": 55647.35, "unit": "ft³"}
